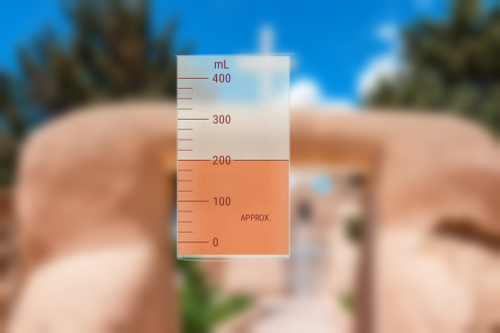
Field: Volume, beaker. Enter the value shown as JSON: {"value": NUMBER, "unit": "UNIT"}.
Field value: {"value": 200, "unit": "mL"}
